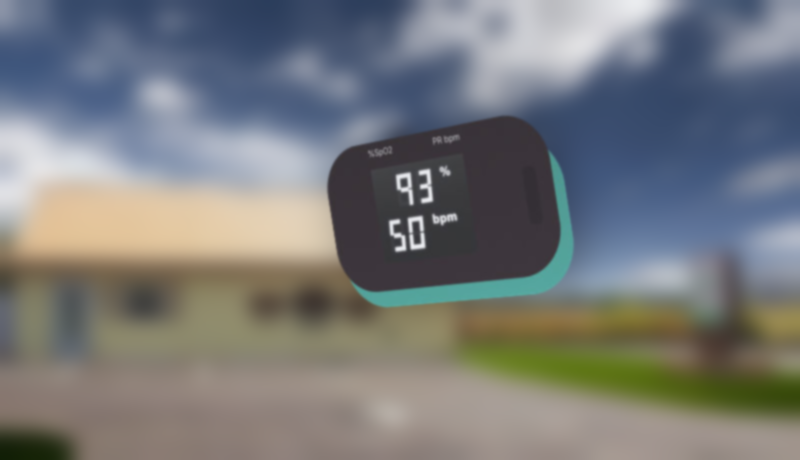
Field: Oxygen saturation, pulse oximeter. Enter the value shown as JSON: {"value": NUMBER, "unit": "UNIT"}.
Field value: {"value": 93, "unit": "%"}
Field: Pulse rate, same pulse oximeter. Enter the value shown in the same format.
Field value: {"value": 50, "unit": "bpm"}
